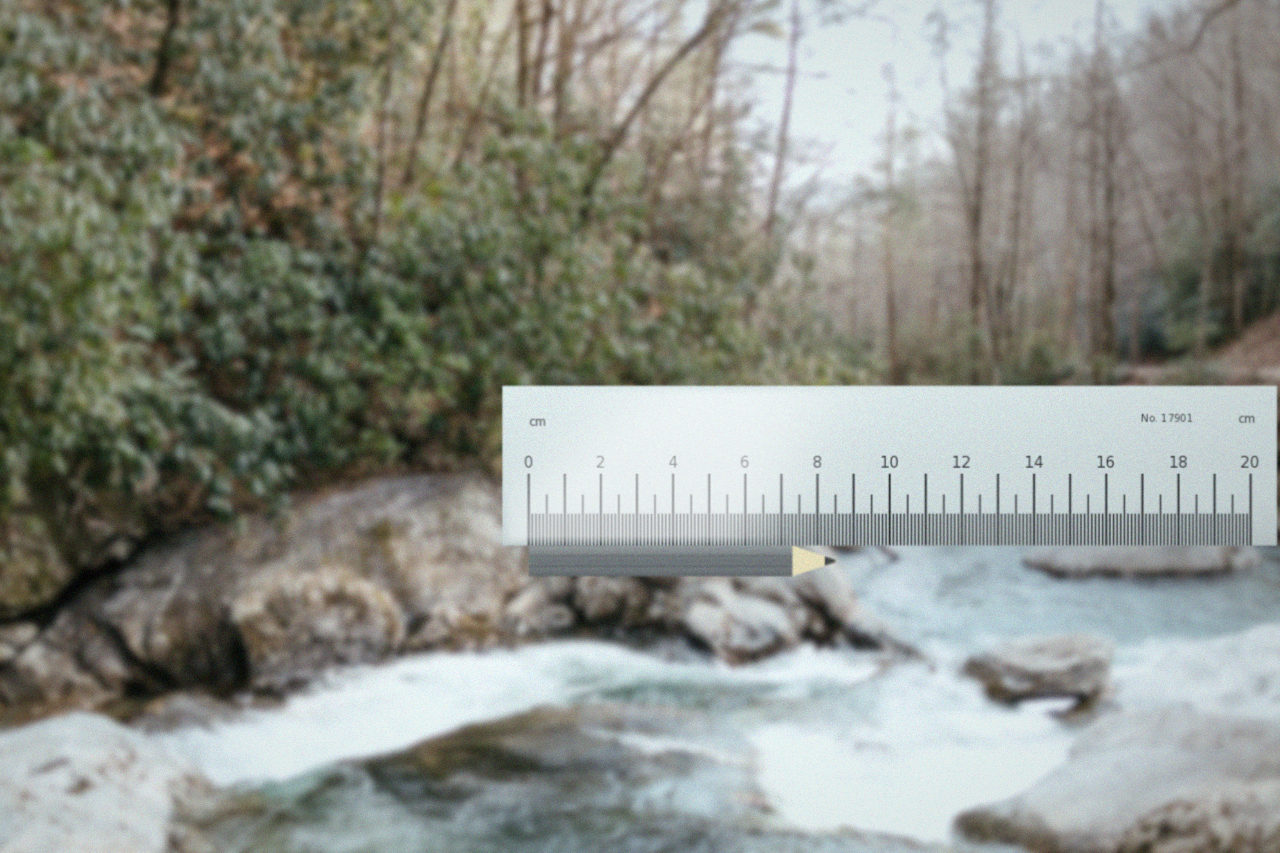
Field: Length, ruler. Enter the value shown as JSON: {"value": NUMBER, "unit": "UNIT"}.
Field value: {"value": 8.5, "unit": "cm"}
